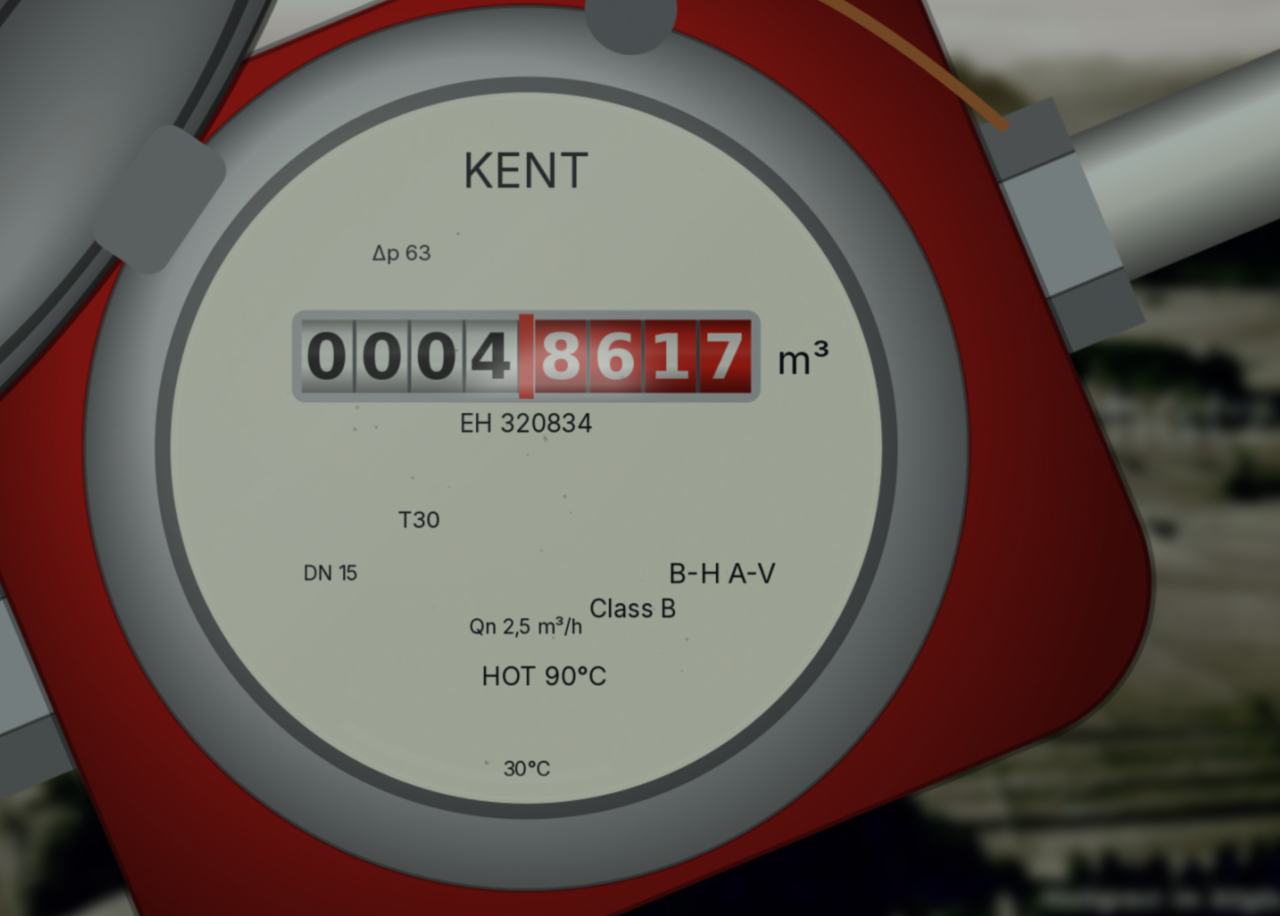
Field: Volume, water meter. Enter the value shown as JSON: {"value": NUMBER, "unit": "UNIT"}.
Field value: {"value": 4.8617, "unit": "m³"}
